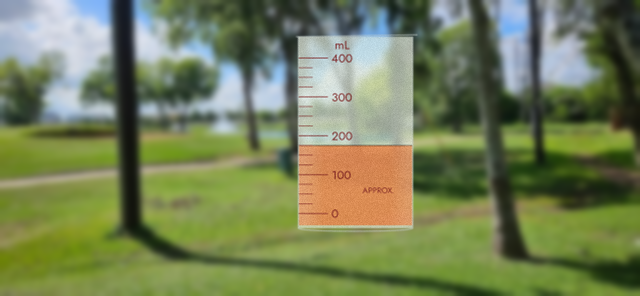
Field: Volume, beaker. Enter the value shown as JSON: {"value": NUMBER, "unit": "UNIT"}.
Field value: {"value": 175, "unit": "mL"}
